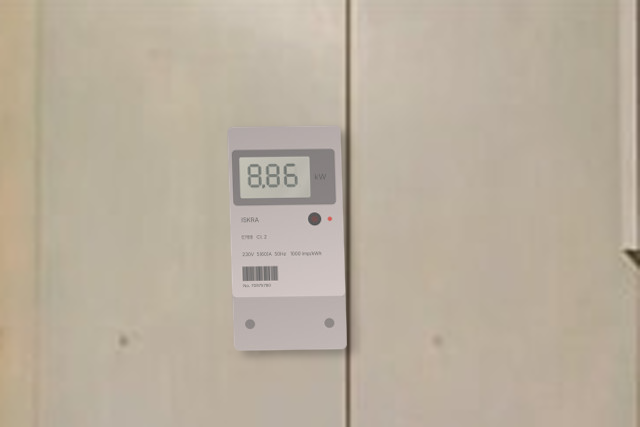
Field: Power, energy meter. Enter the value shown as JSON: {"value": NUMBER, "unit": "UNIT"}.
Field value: {"value": 8.86, "unit": "kW"}
